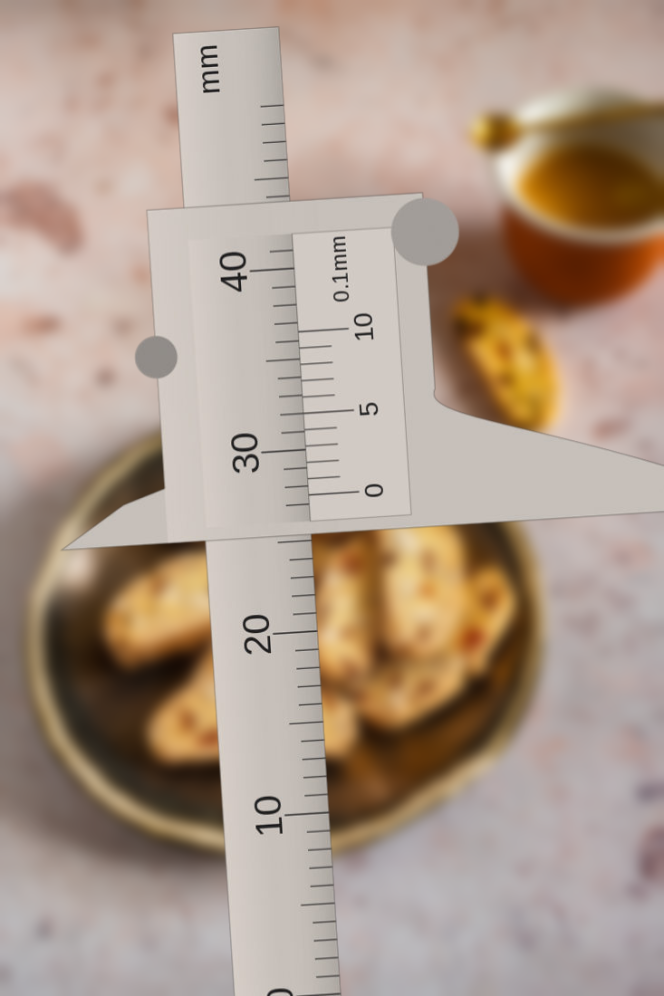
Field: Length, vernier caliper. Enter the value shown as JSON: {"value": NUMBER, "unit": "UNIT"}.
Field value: {"value": 27.5, "unit": "mm"}
